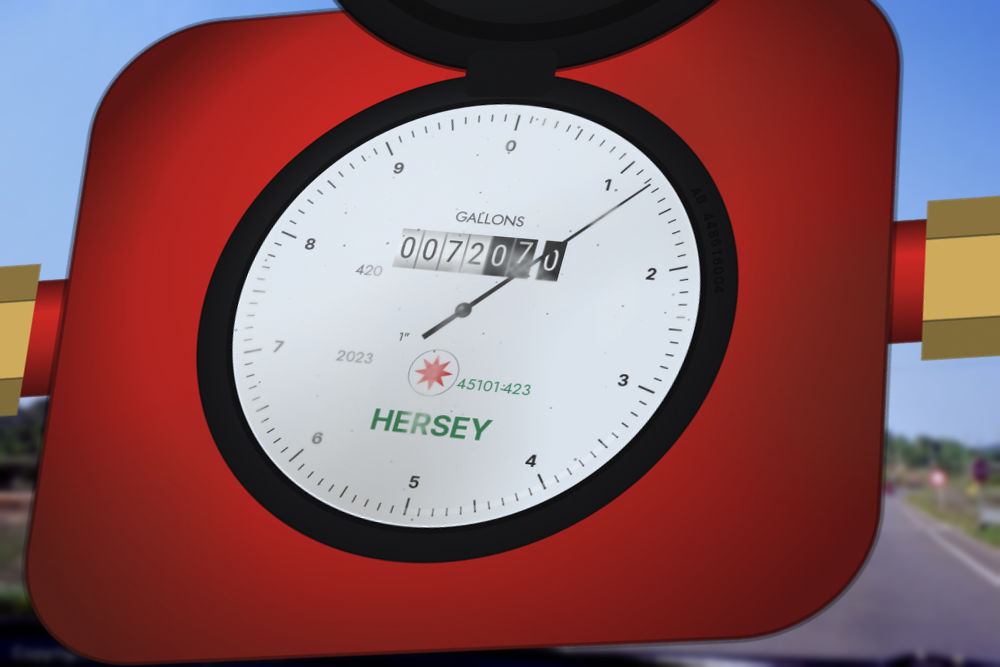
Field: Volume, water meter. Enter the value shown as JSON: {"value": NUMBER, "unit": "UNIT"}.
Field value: {"value": 72071.2, "unit": "gal"}
